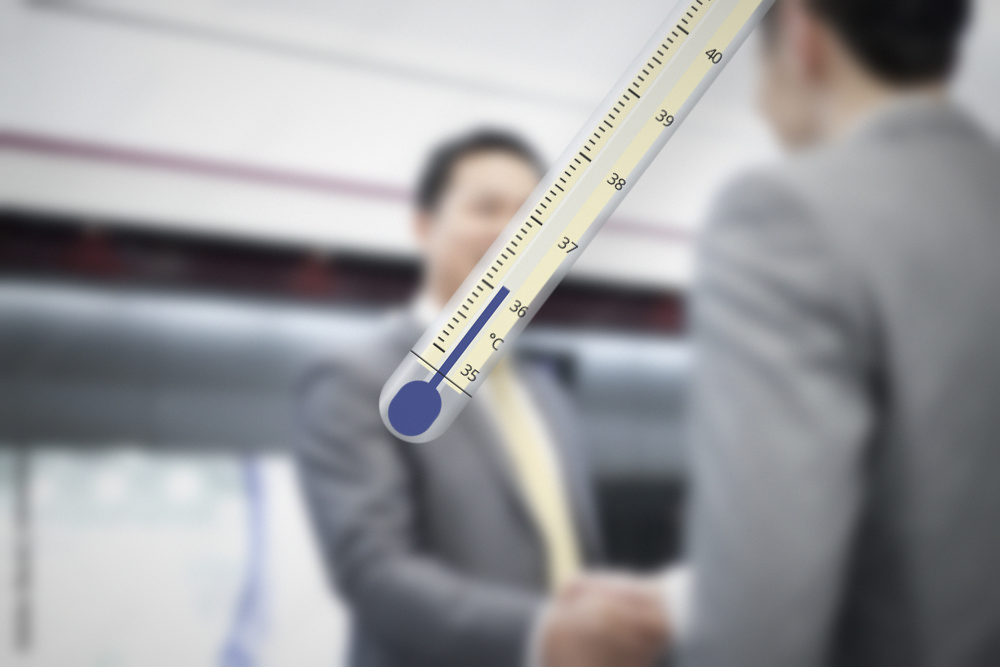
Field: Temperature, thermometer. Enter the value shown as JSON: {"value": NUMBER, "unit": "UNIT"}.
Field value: {"value": 36.1, "unit": "°C"}
